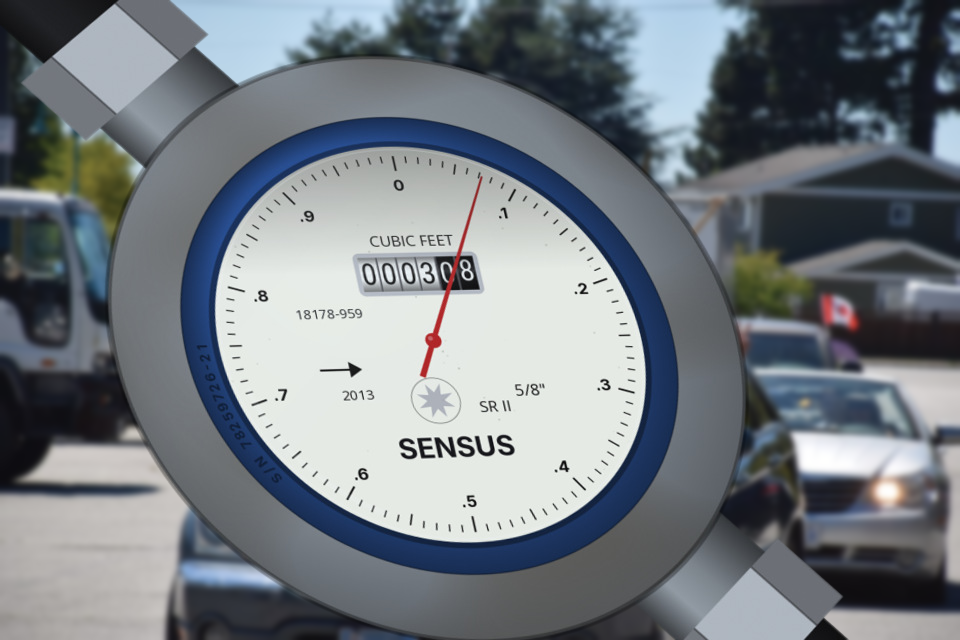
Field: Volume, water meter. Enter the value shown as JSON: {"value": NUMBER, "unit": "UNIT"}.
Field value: {"value": 308.07, "unit": "ft³"}
